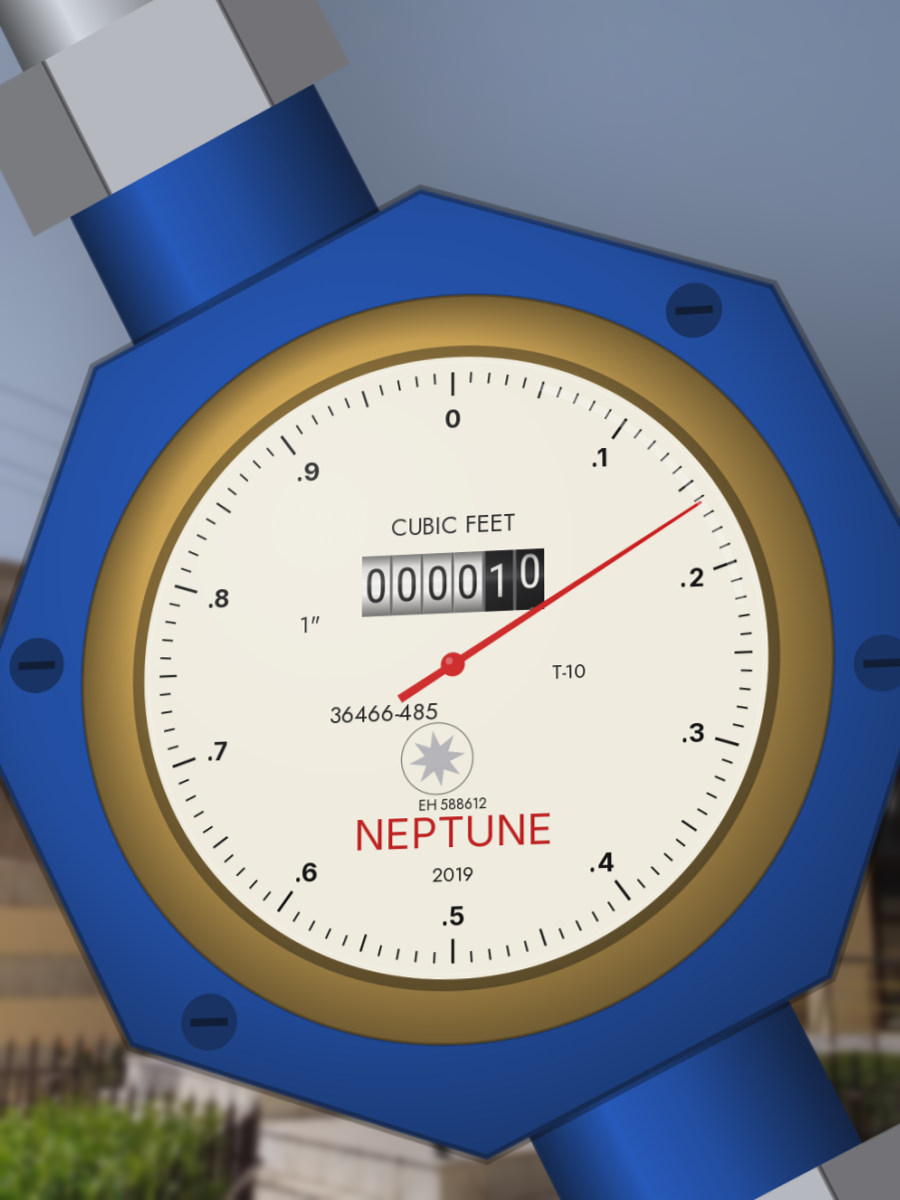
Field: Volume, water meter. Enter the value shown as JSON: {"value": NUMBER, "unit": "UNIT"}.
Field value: {"value": 10.16, "unit": "ft³"}
